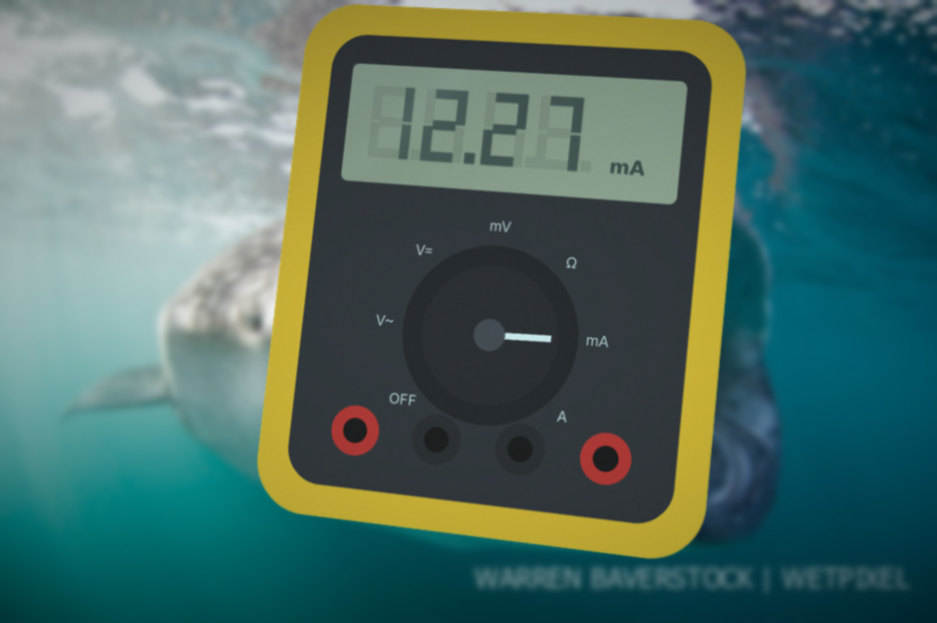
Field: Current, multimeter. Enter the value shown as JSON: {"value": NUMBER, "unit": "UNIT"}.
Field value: {"value": 12.27, "unit": "mA"}
